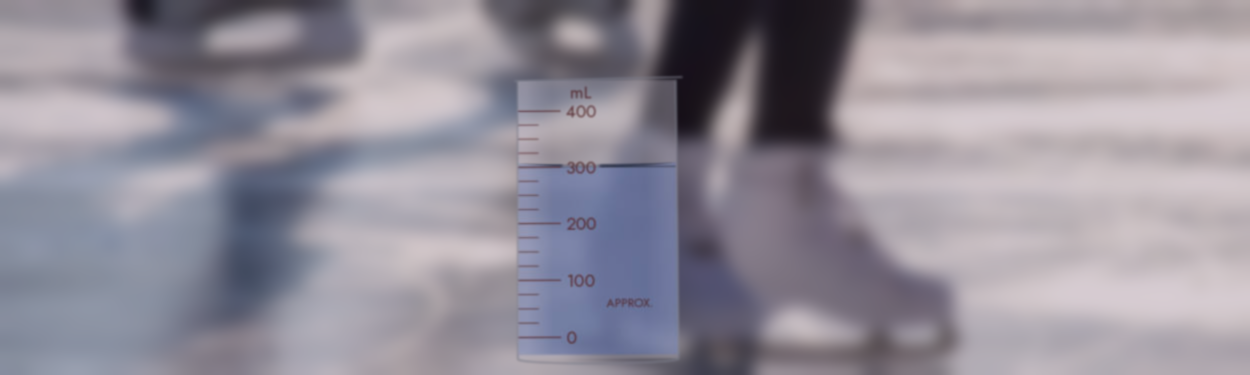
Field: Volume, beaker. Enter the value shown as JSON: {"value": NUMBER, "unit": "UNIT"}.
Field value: {"value": 300, "unit": "mL"}
